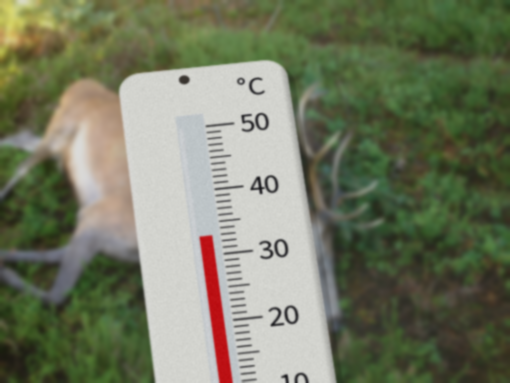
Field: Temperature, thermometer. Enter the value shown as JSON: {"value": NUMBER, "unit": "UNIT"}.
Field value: {"value": 33, "unit": "°C"}
